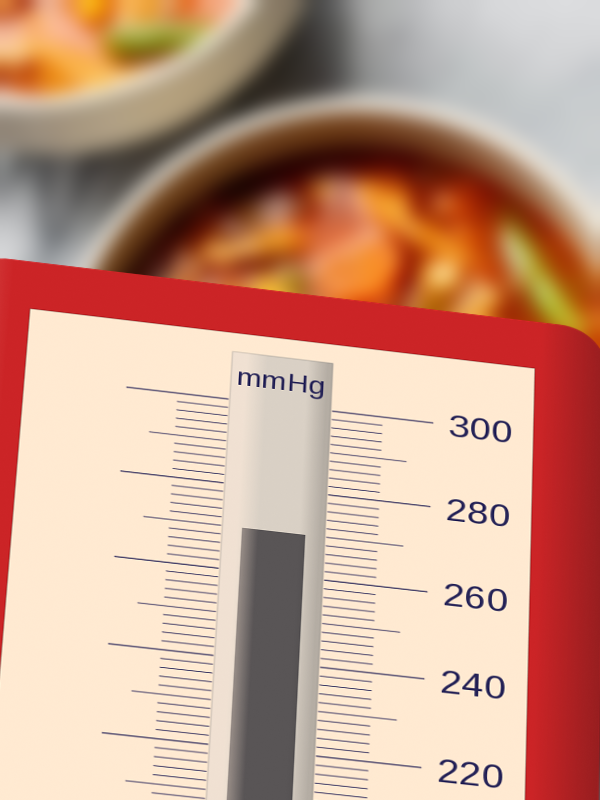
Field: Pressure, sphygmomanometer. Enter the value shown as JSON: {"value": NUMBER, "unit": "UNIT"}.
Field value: {"value": 270, "unit": "mmHg"}
